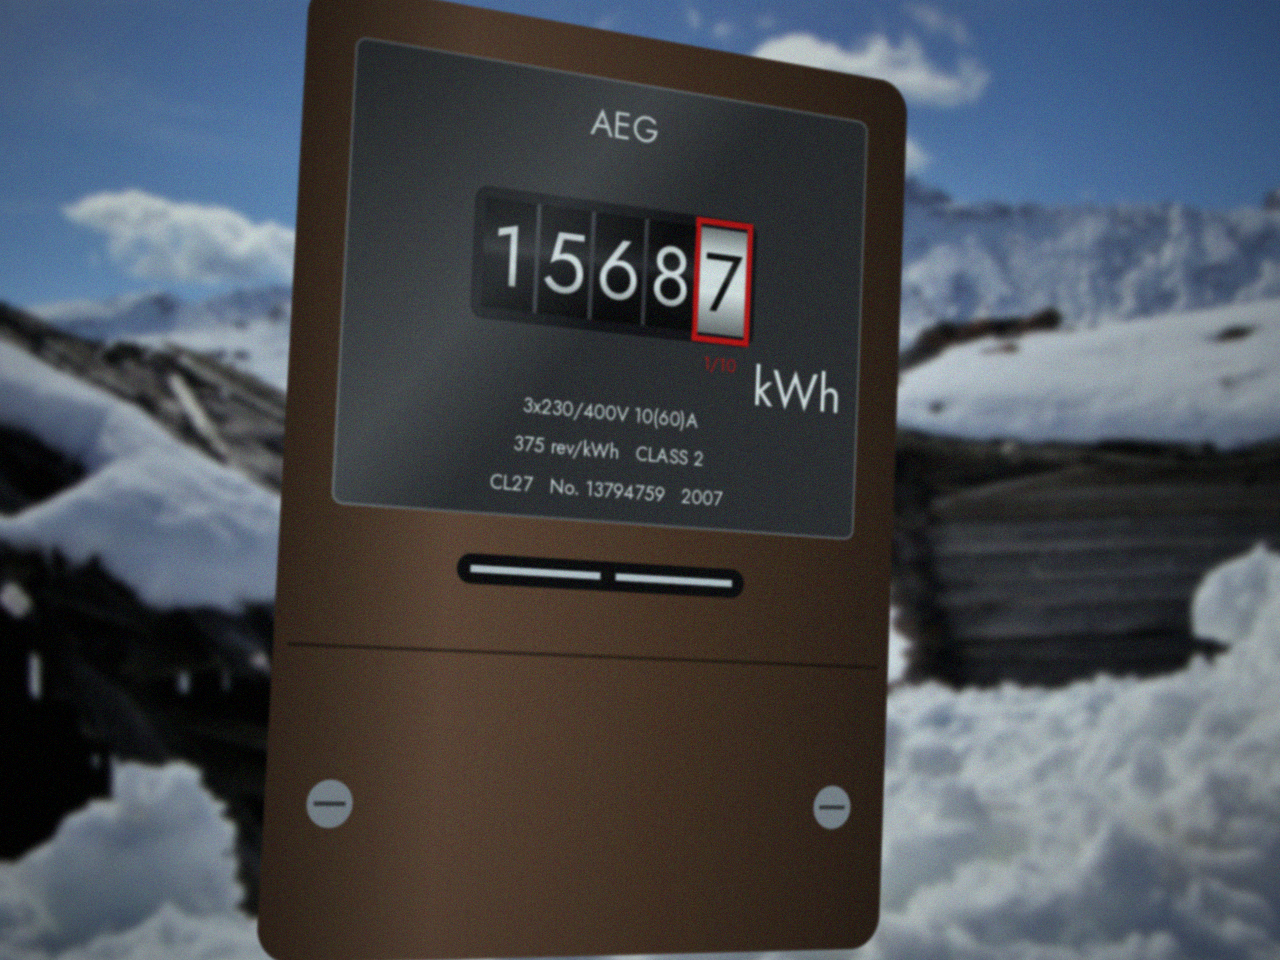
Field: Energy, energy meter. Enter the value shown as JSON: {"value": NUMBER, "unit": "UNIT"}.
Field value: {"value": 1568.7, "unit": "kWh"}
